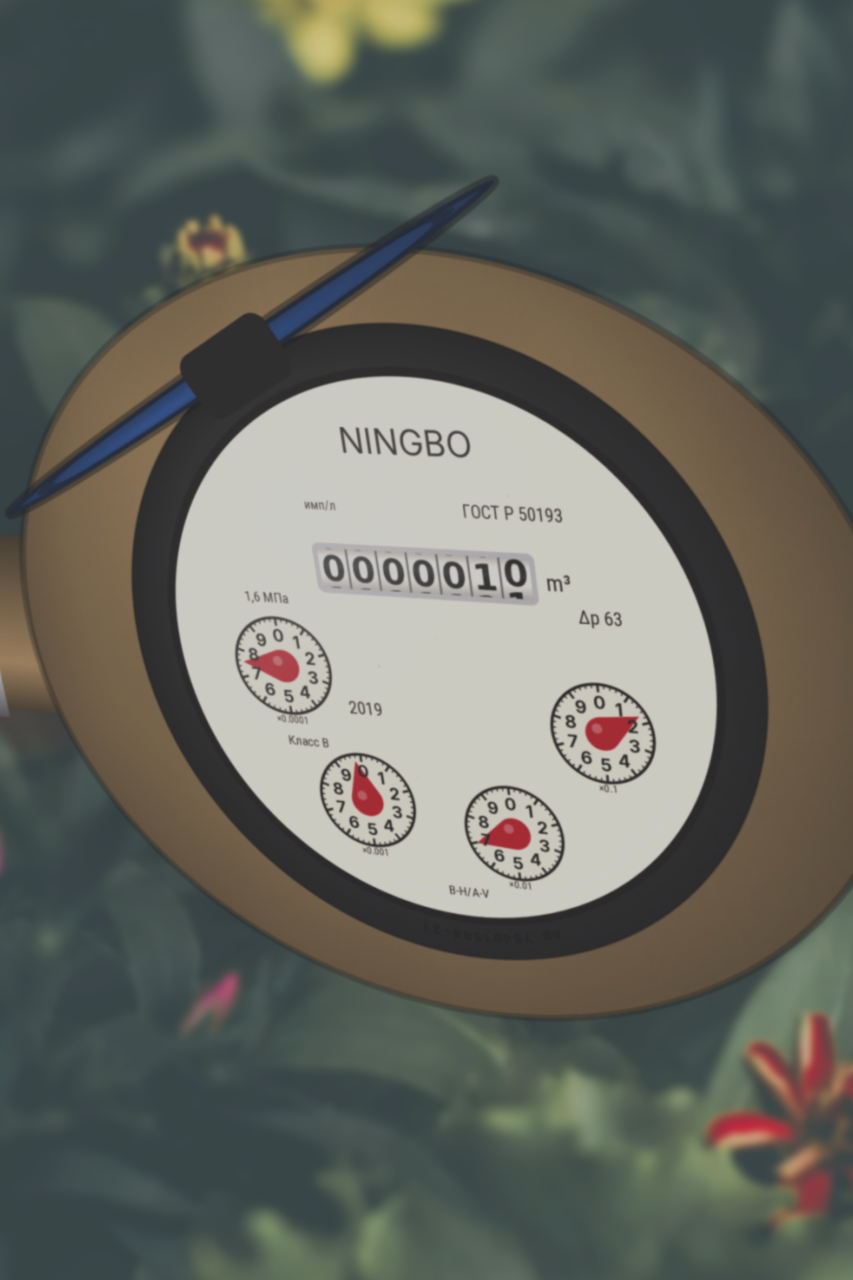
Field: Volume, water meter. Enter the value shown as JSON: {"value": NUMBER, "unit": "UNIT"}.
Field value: {"value": 10.1697, "unit": "m³"}
